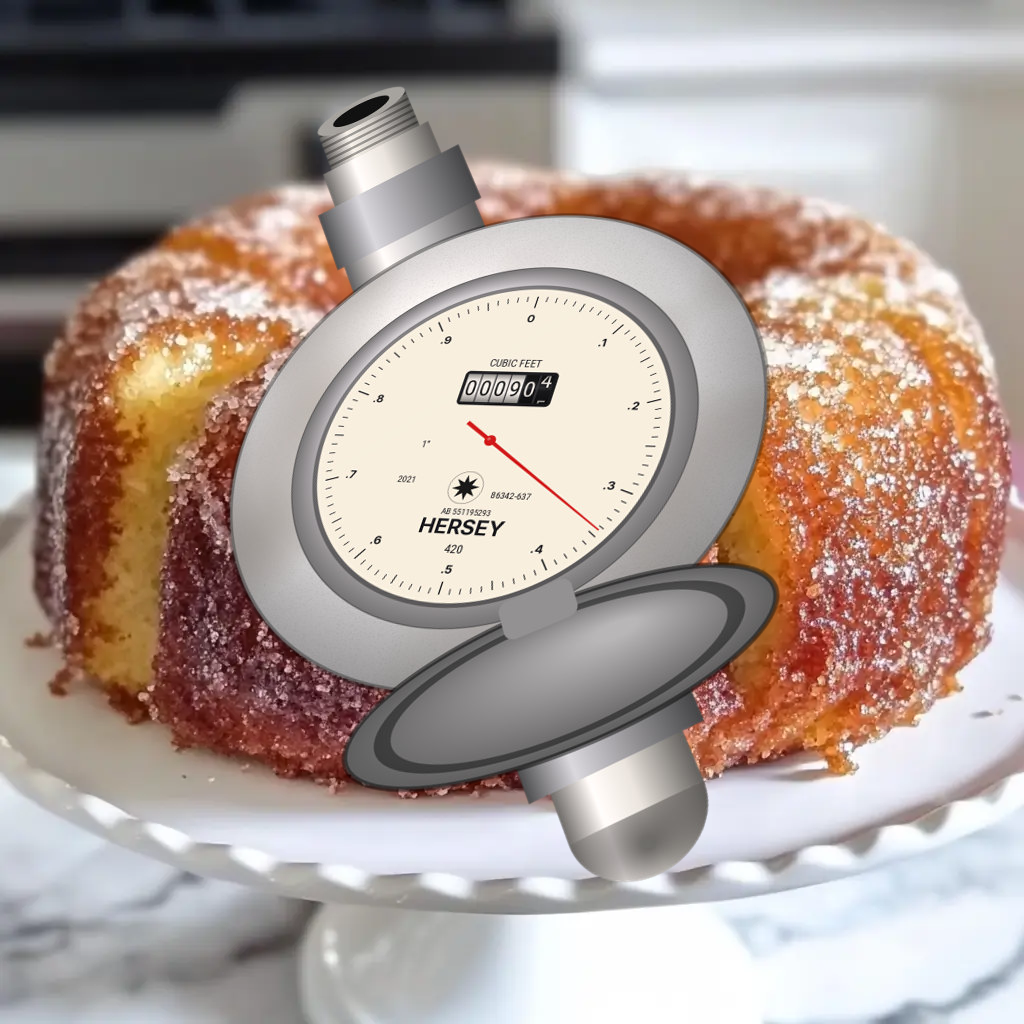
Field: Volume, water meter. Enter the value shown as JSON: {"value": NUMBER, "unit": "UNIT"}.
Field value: {"value": 904.34, "unit": "ft³"}
